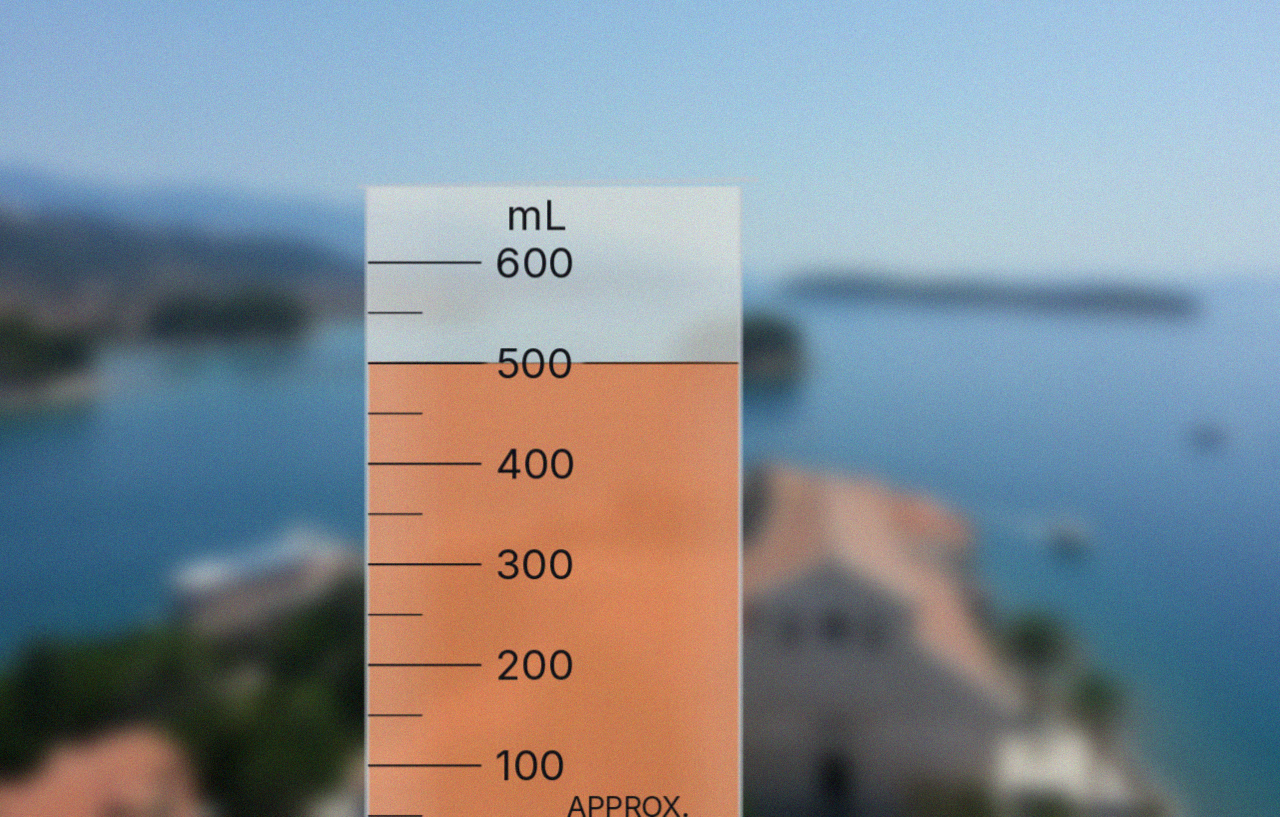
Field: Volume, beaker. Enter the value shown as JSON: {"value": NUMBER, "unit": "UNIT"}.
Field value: {"value": 500, "unit": "mL"}
